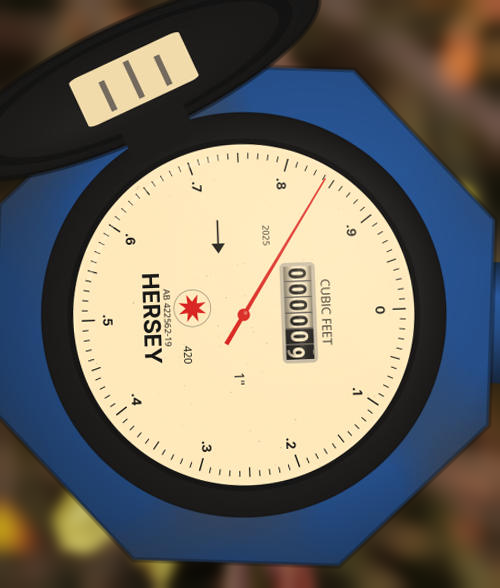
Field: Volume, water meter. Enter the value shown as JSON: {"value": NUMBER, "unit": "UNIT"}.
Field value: {"value": 8.84, "unit": "ft³"}
